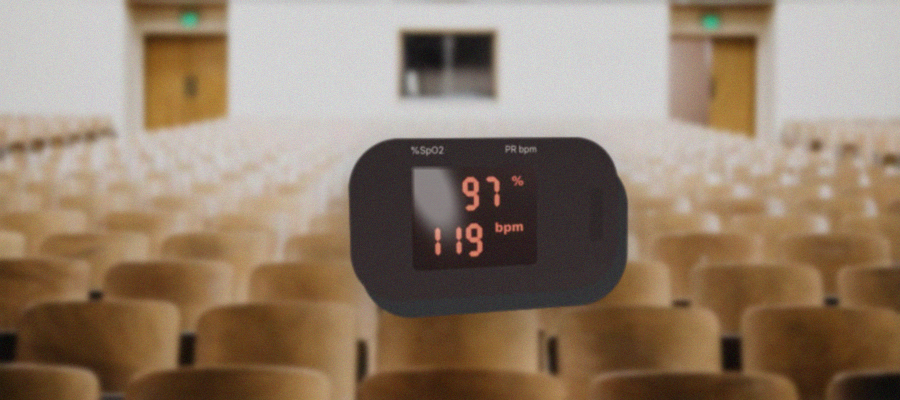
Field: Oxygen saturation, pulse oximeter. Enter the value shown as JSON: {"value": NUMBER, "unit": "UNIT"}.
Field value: {"value": 97, "unit": "%"}
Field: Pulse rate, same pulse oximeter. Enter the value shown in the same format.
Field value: {"value": 119, "unit": "bpm"}
